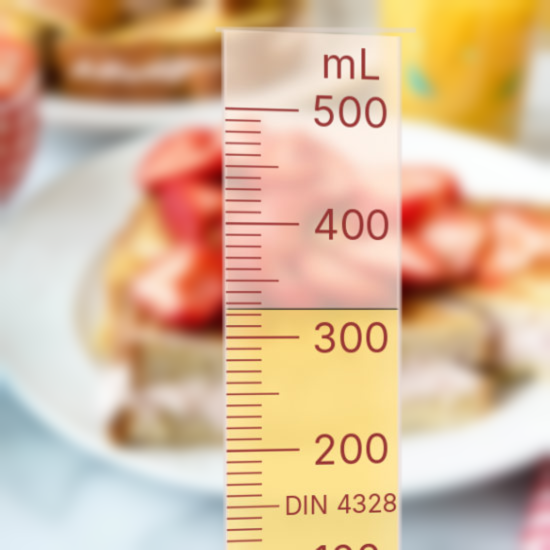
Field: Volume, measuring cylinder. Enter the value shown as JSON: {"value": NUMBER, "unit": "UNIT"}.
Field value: {"value": 325, "unit": "mL"}
